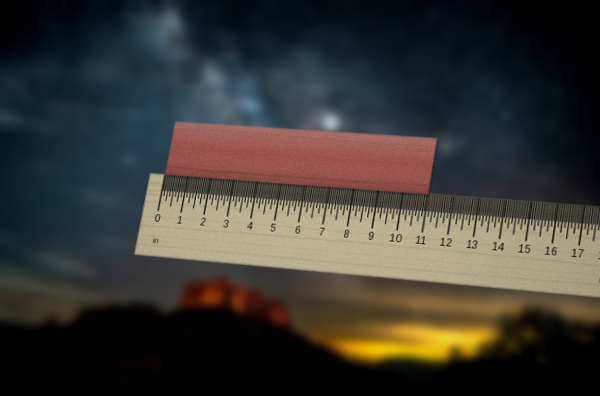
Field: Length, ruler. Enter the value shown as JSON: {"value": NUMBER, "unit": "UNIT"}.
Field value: {"value": 11, "unit": "in"}
